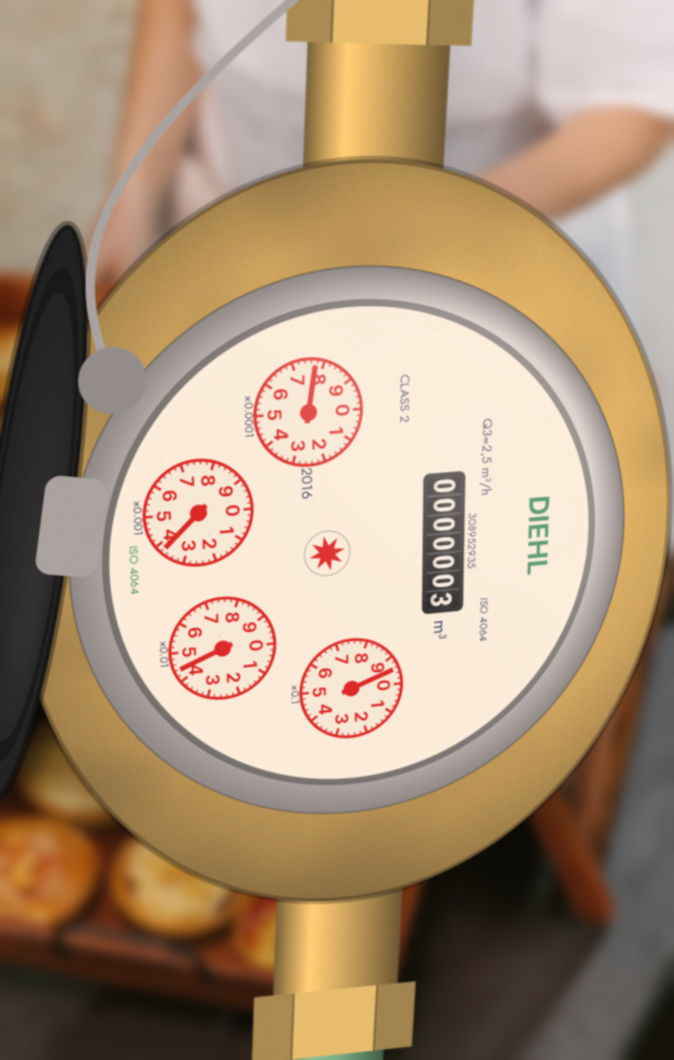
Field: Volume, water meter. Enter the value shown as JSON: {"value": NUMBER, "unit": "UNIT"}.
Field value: {"value": 2.9437, "unit": "m³"}
